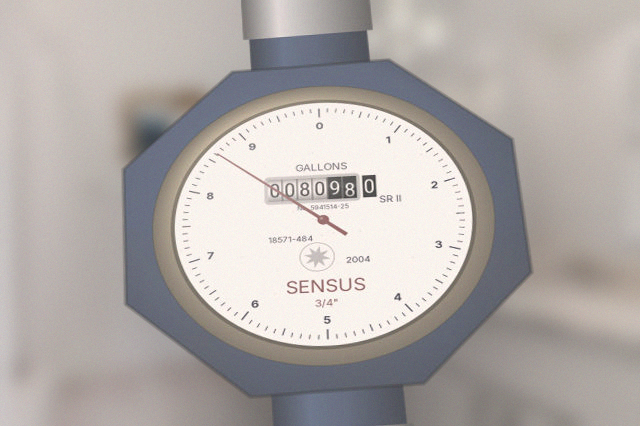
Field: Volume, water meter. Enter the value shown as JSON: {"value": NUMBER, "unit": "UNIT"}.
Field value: {"value": 80978.6, "unit": "gal"}
